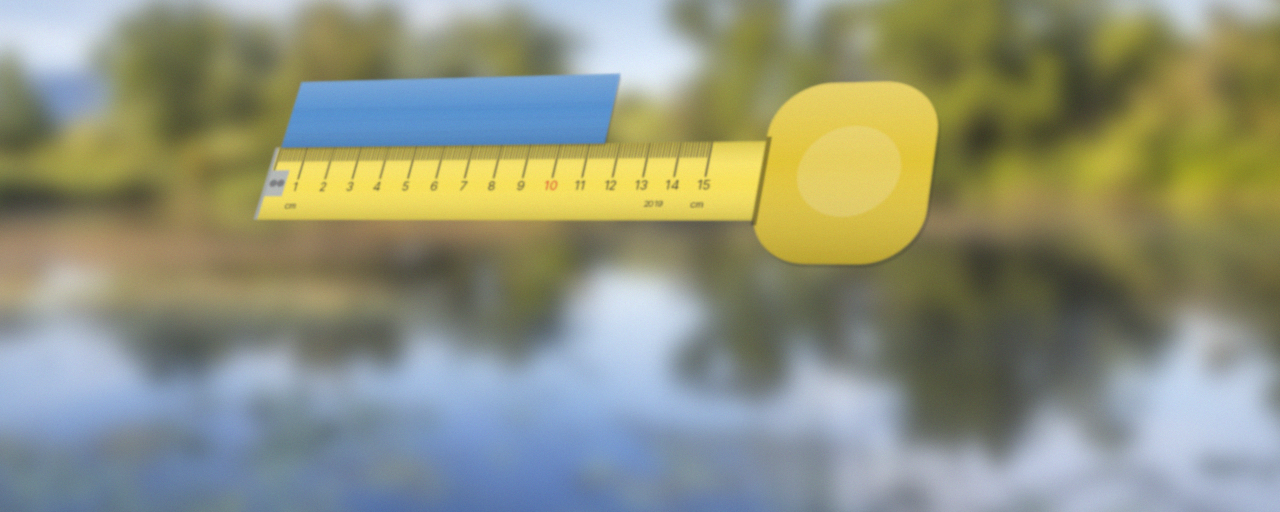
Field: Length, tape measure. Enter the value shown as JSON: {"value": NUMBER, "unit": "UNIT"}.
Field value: {"value": 11.5, "unit": "cm"}
